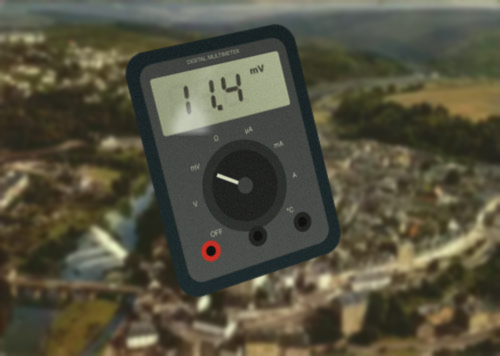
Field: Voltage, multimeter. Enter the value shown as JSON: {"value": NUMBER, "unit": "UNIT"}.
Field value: {"value": 11.4, "unit": "mV"}
